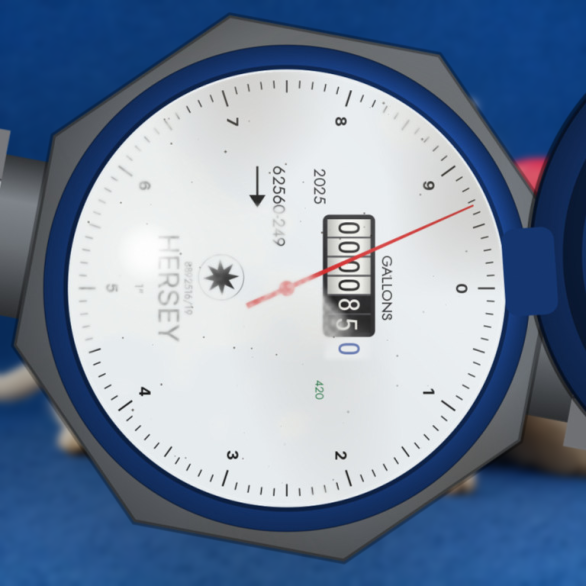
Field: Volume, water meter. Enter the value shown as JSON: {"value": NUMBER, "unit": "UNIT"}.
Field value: {"value": 849.3, "unit": "gal"}
